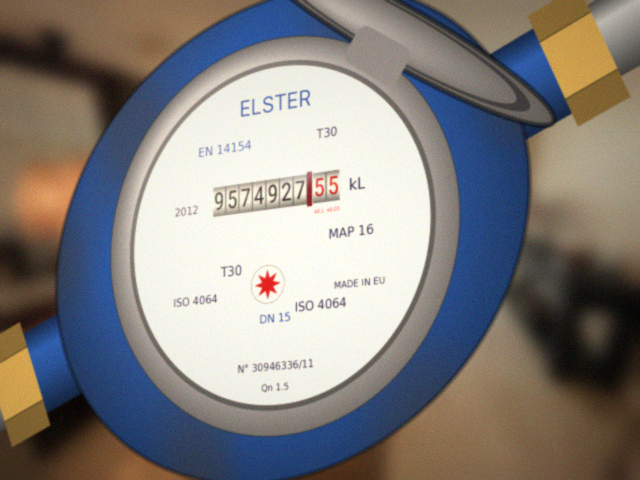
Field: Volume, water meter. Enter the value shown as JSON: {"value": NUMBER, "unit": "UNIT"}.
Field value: {"value": 9574927.55, "unit": "kL"}
